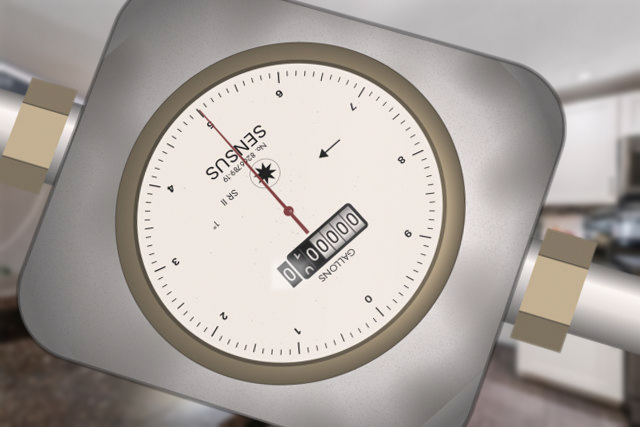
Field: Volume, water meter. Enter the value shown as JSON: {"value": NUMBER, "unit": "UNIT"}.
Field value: {"value": 5.0, "unit": "gal"}
